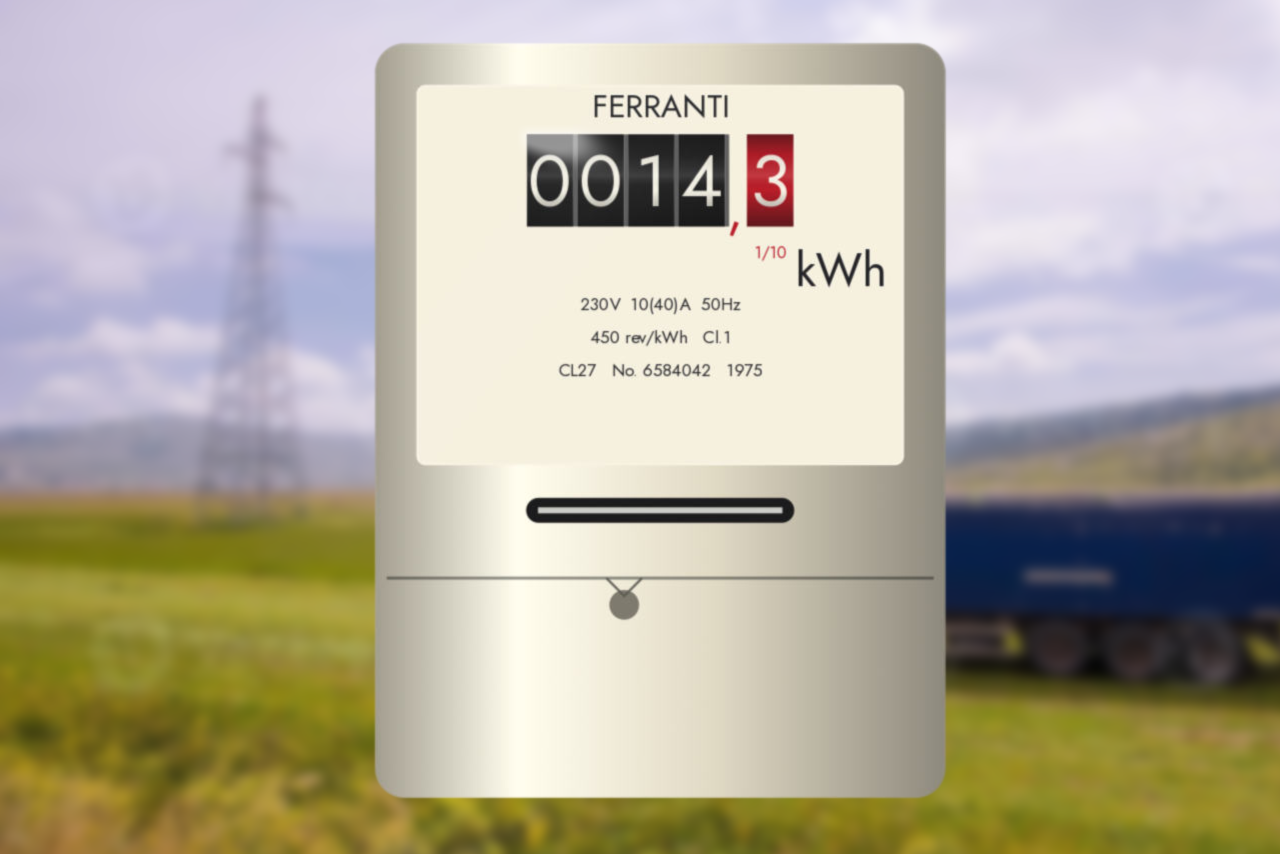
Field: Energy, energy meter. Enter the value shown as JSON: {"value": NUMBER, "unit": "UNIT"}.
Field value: {"value": 14.3, "unit": "kWh"}
